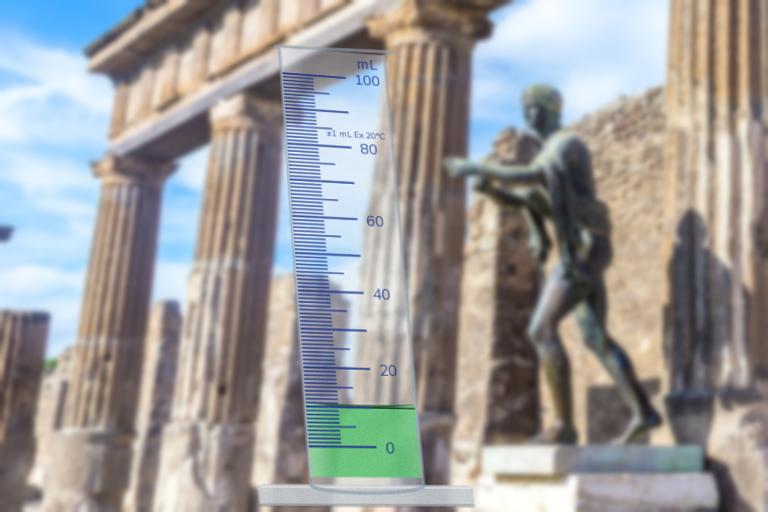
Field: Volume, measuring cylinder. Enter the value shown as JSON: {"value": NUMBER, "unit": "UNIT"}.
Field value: {"value": 10, "unit": "mL"}
